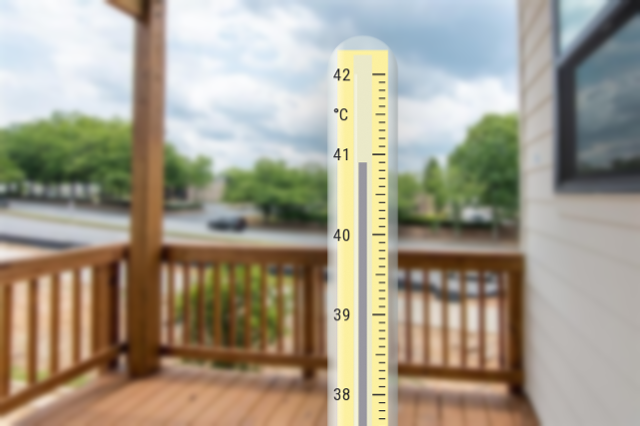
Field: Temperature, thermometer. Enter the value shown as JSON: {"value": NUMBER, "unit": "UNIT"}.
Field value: {"value": 40.9, "unit": "°C"}
